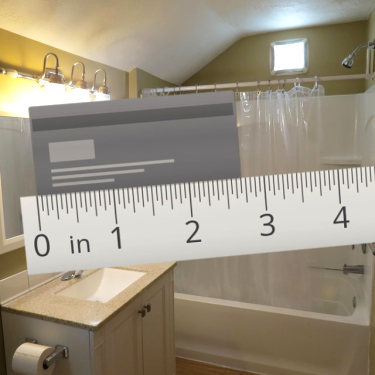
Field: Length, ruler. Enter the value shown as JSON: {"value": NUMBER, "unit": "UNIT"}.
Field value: {"value": 2.6875, "unit": "in"}
